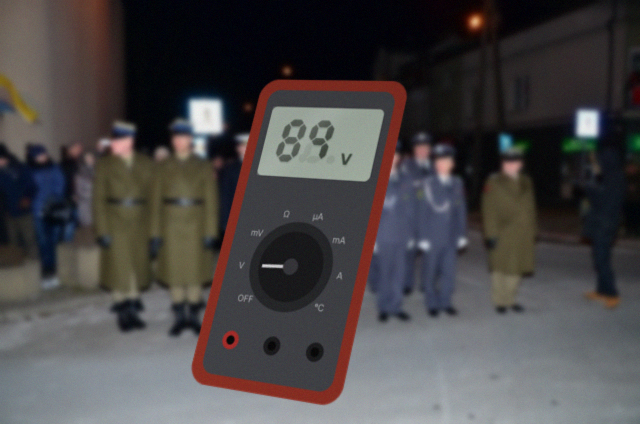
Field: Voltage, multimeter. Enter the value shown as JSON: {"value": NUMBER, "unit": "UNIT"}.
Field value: {"value": 89, "unit": "V"}
